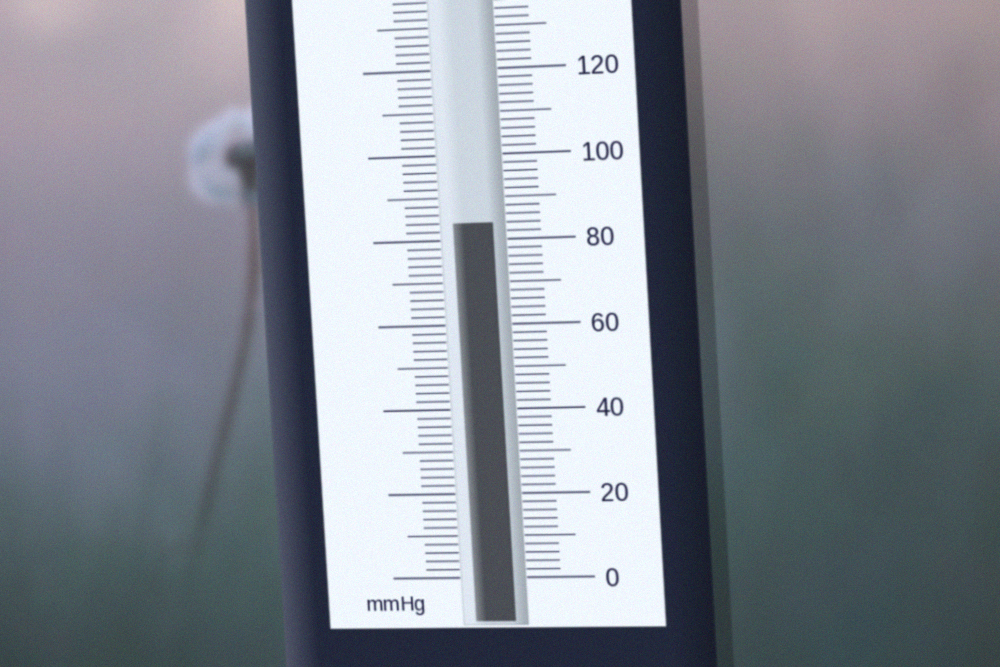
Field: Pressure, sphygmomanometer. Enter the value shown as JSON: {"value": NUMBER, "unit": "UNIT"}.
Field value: {"value": 84, "unit": "mmHg"}
